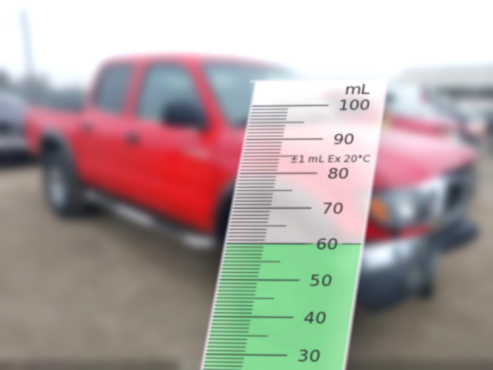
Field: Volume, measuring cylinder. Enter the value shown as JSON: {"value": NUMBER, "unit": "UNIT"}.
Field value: {"value": 60, "unit": "mL"}
